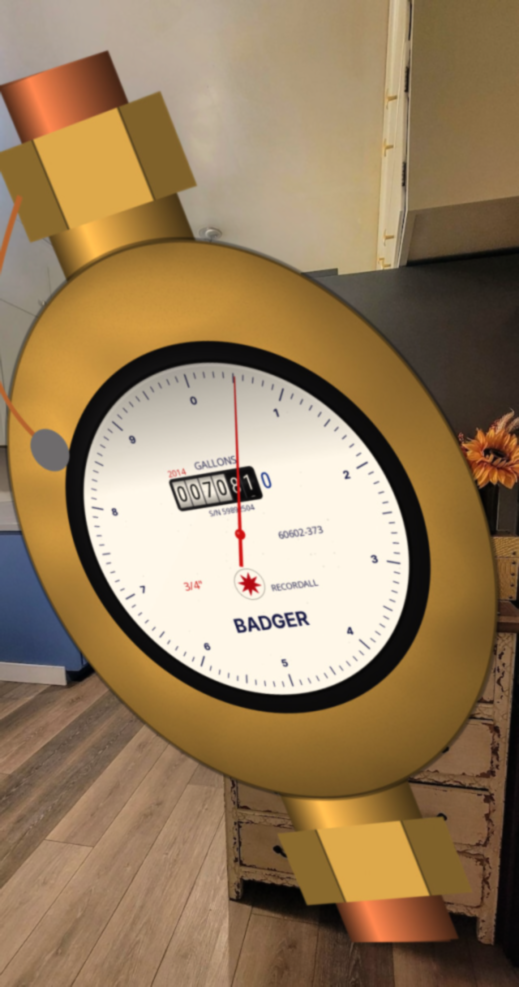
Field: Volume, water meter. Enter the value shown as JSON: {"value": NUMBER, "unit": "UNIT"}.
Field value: {"value": 70810.5, "unit": "gal"}
